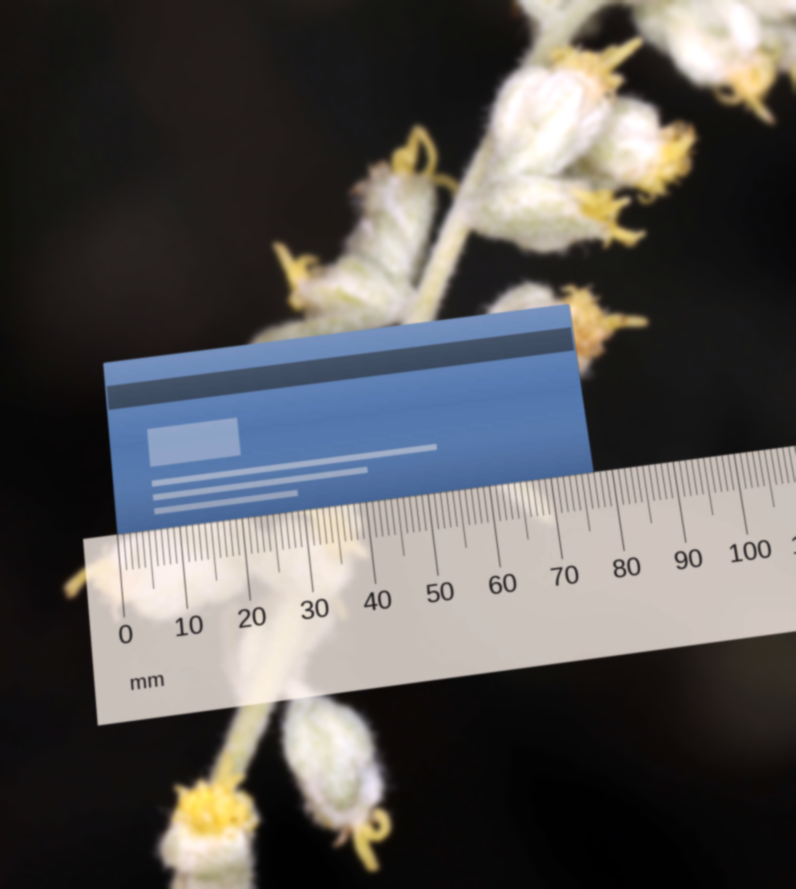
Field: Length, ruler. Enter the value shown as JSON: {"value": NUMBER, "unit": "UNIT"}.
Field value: {"value": 77, "unit": "mm"}
